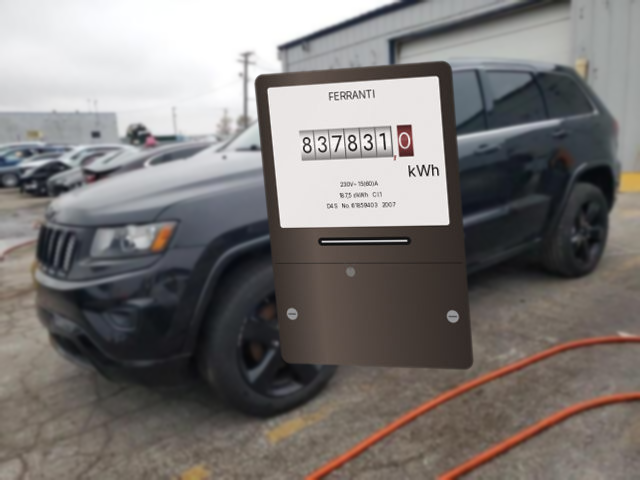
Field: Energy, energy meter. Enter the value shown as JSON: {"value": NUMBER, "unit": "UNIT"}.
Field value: {"value": 837831.0, "unit": "kWh"}
